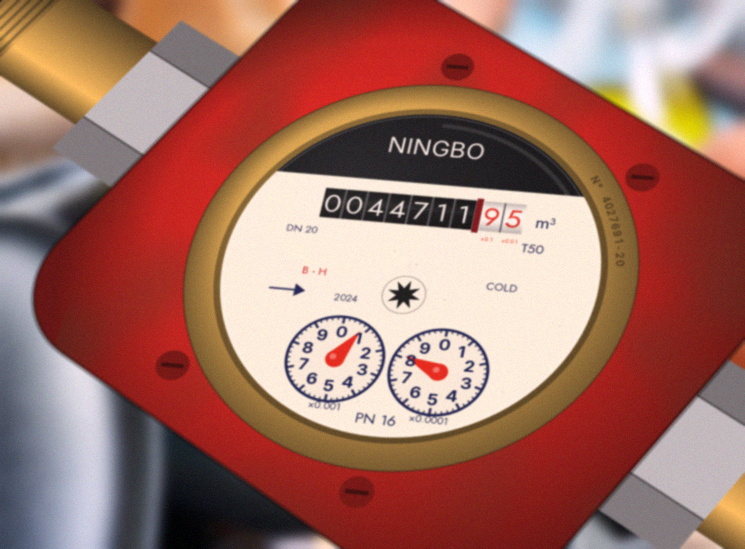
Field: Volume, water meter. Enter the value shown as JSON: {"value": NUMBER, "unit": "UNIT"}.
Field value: {"value": 44711.9508, "unit": "m³"}
